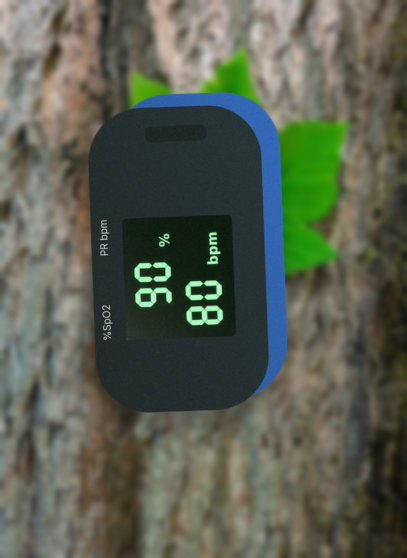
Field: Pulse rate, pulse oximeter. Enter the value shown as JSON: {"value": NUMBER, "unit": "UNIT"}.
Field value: {"value": 80, "unit": "bpm"}
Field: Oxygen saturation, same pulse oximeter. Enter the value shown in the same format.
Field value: {"value": 90, "unit": "%"}
